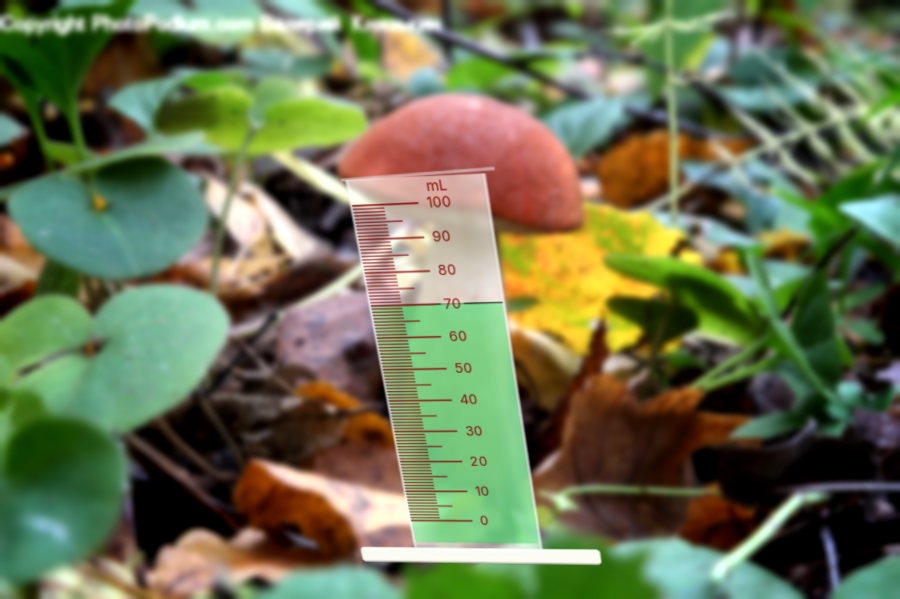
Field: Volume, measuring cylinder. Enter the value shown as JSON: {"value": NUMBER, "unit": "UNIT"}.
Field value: {"value": 70, "unit": "mL"}
